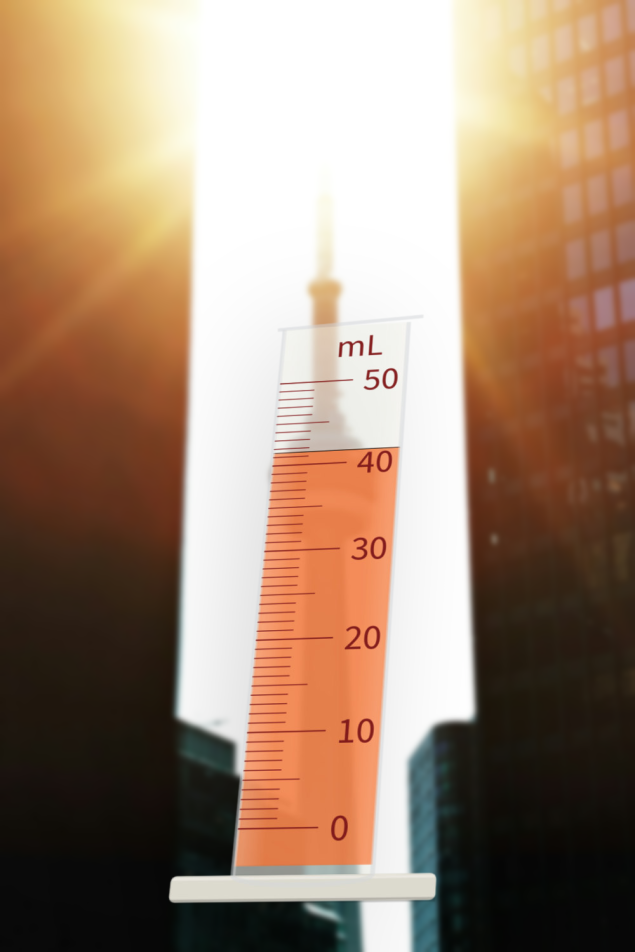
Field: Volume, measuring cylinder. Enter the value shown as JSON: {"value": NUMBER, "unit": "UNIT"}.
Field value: {"value": 41.5, "unit": "mL"}
